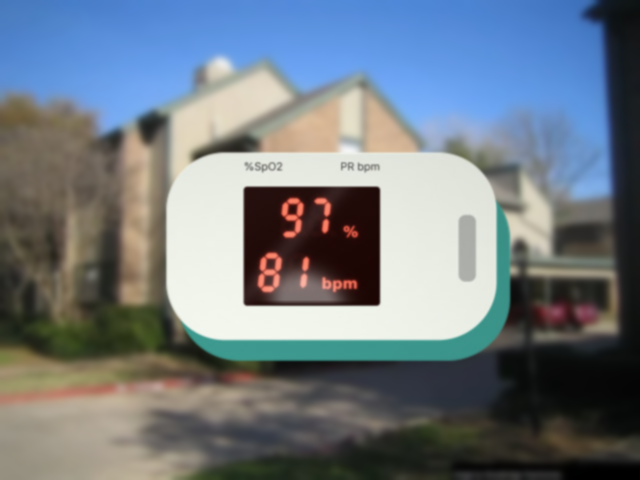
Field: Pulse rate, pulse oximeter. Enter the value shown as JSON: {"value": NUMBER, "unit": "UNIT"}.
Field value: {"value": 81, "unit": "bpm"}
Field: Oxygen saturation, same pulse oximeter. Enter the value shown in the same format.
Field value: {"value": 97, "unit": "%"}
